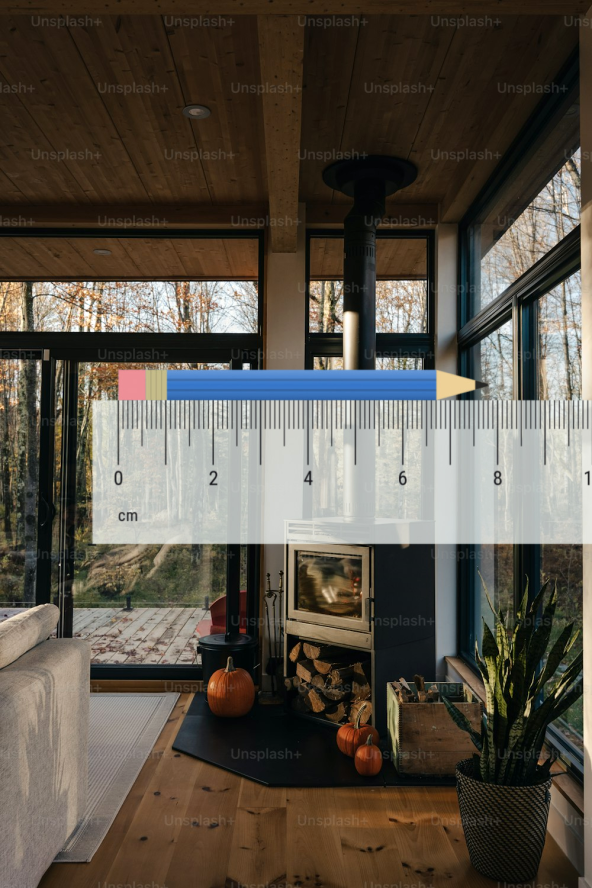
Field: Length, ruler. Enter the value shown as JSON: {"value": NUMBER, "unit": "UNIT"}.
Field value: {"value": 7.8, "unit": "cm"}
